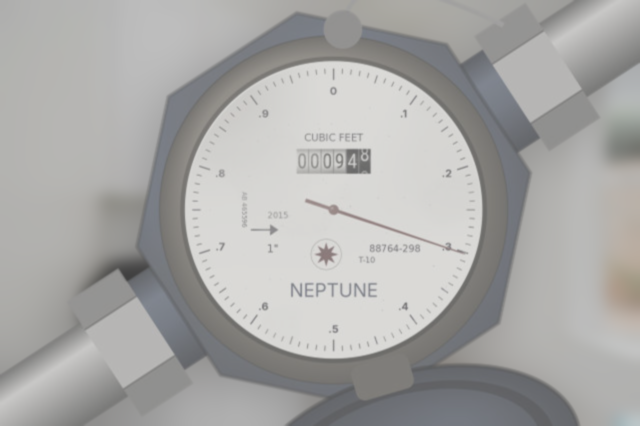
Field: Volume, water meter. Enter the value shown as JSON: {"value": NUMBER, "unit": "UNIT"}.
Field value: {"value": 948.30, "unit": "ft³"}
